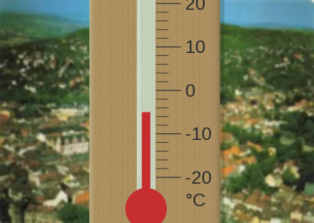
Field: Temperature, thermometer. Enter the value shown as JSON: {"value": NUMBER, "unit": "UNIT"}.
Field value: {"value": -5, "unit": "°C"}
